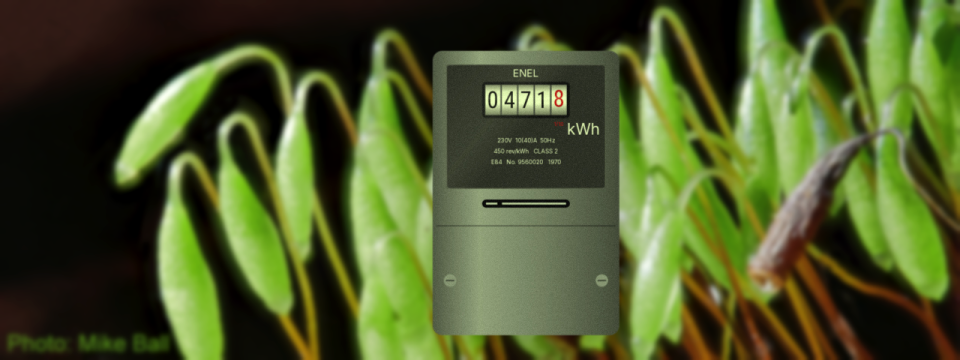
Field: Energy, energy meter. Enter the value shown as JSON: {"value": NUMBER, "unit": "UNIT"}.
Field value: {"value": 471.8, "unit": "kWh"}
